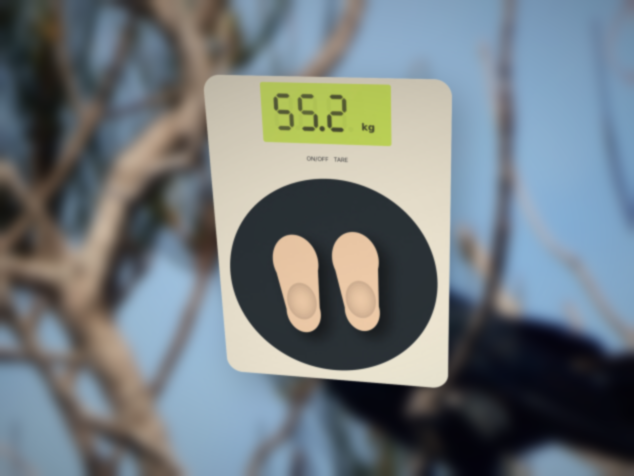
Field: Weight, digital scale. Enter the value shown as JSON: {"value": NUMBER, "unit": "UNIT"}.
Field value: {"value": 55.2, "unit": "kg"}
